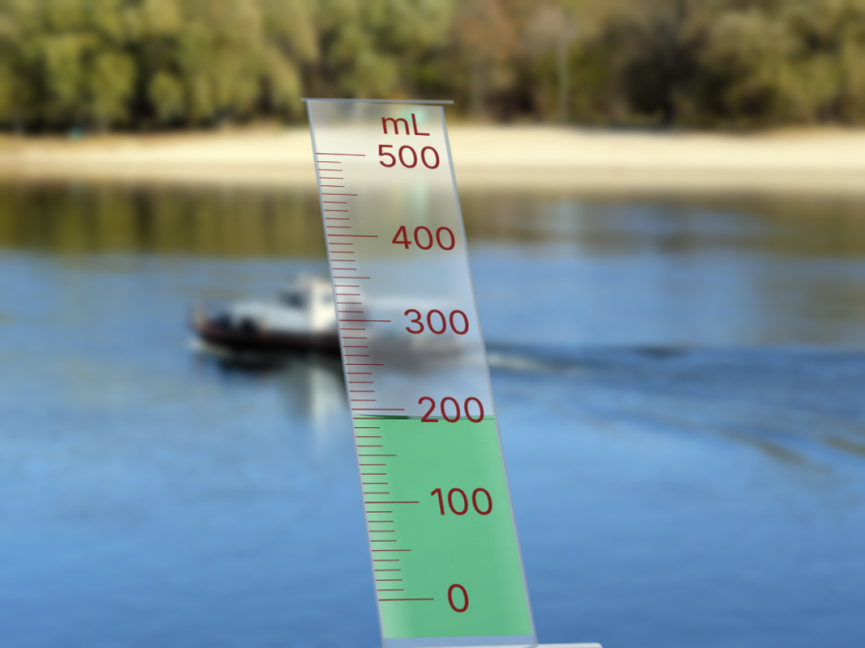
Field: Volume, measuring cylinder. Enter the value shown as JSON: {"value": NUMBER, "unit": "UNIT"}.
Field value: {"value": 190, "unit": "mL"}
